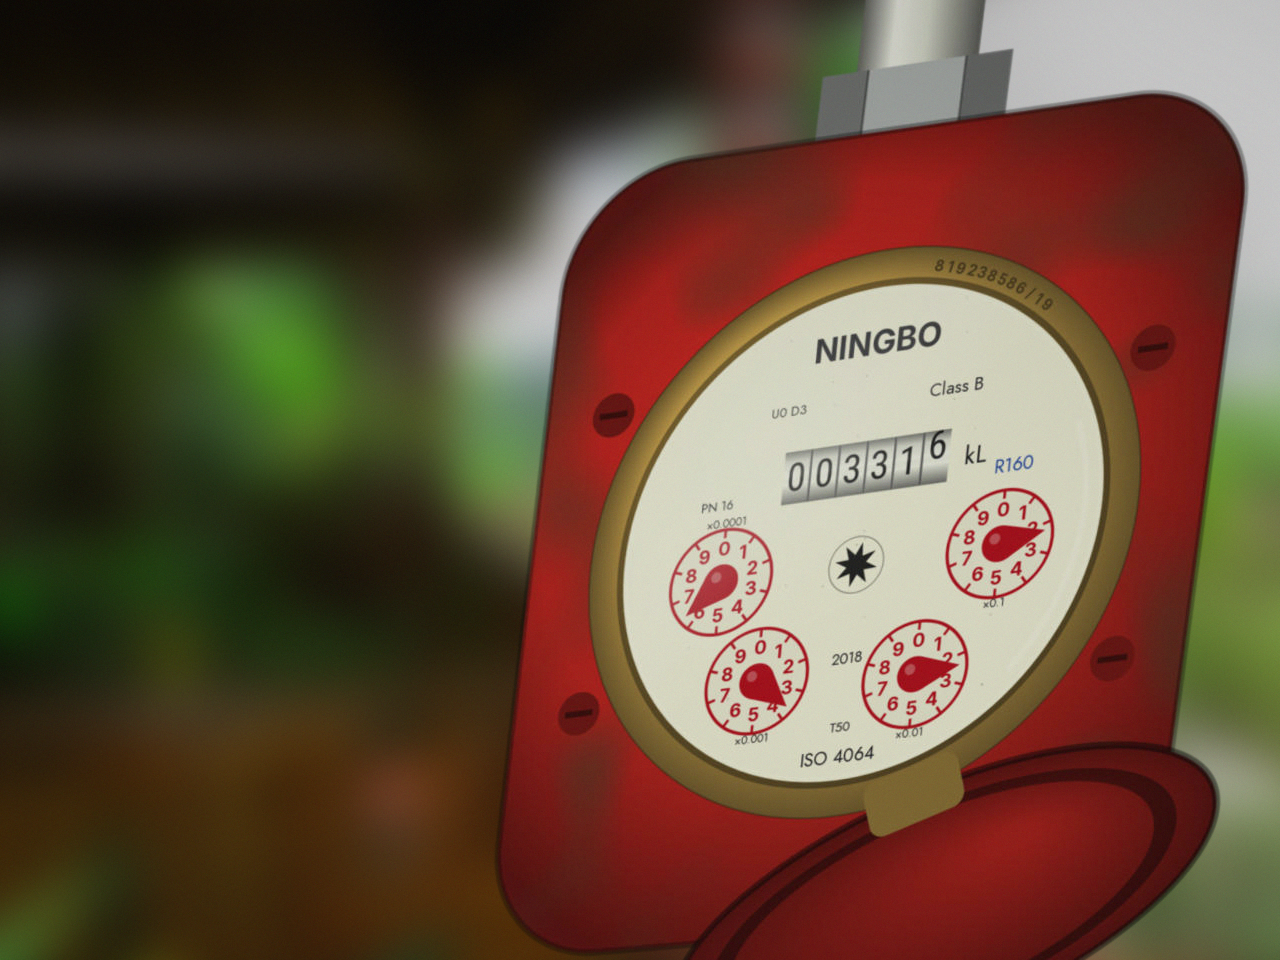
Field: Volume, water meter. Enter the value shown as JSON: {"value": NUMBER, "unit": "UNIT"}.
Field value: {"value": 3316.2236, "unit": "kL"}
